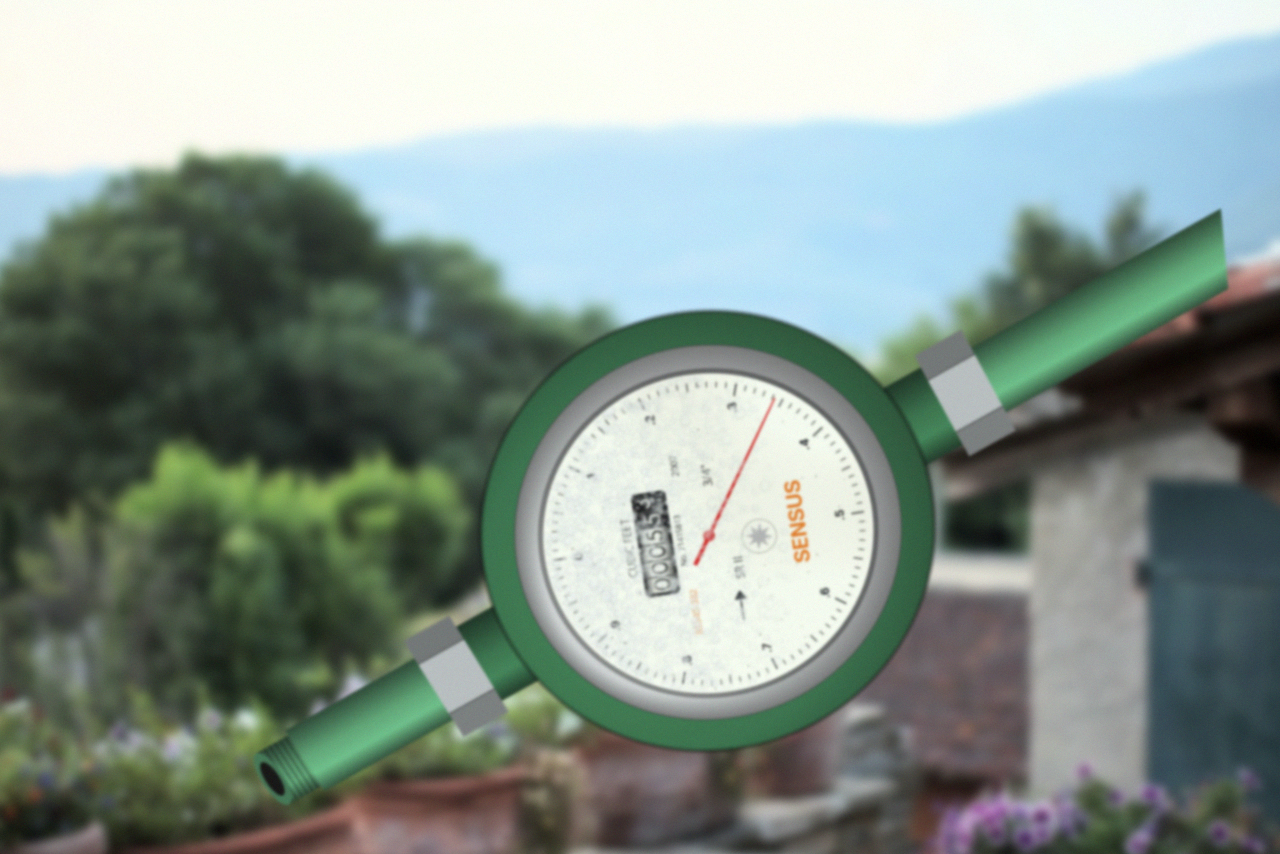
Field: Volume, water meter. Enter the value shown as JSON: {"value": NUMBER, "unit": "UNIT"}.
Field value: {"value": 553.34, "unit": "ft³"}
